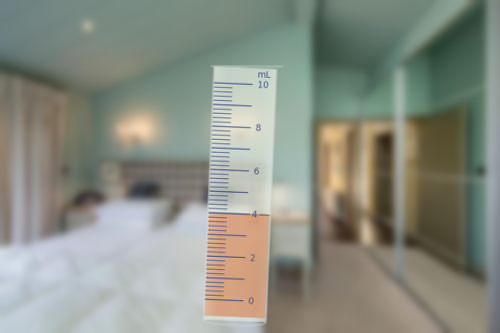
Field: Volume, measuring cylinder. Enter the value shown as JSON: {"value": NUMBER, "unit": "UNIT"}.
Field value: {"value": 4, "unit": "mL"}
